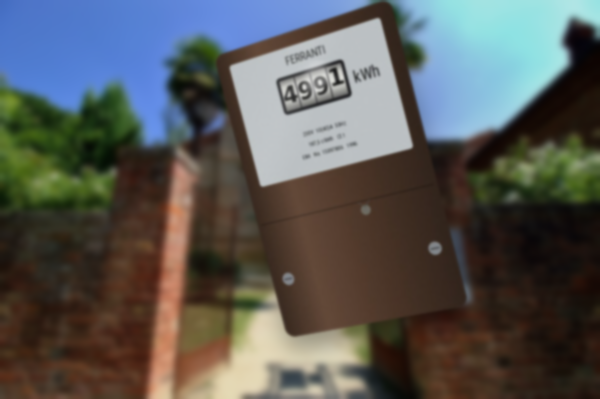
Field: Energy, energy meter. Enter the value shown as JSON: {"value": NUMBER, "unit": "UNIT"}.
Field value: {"value": 4991, "unit": "kWh"}
